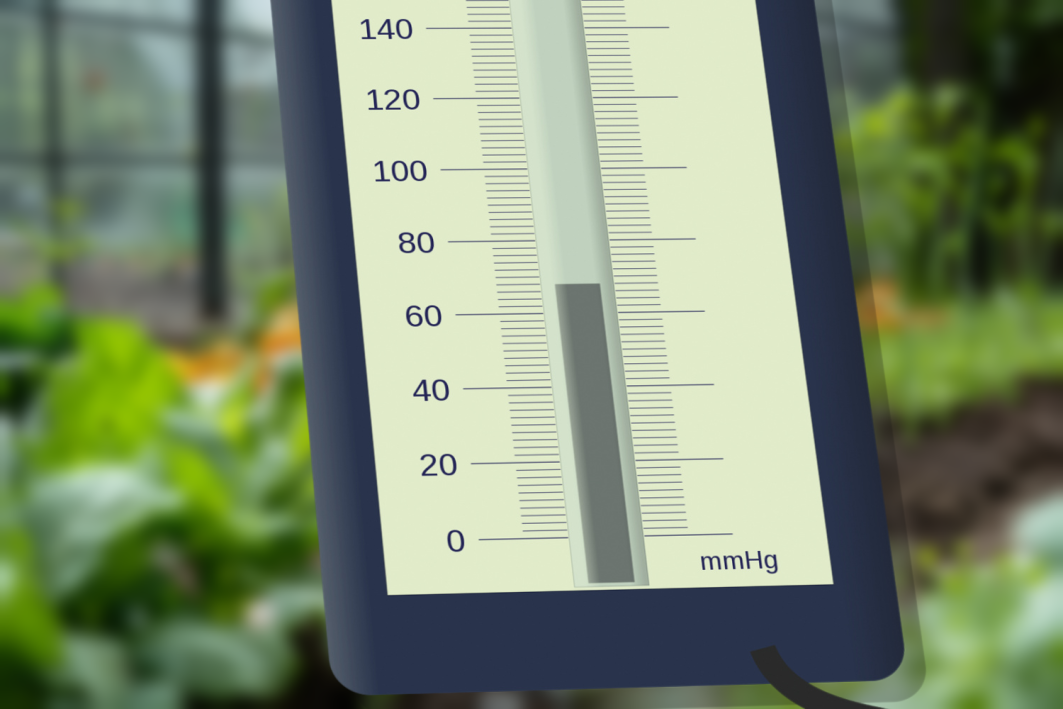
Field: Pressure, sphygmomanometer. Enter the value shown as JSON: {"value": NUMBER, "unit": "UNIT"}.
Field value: {"value": 68, "unit": "mmHg"}
